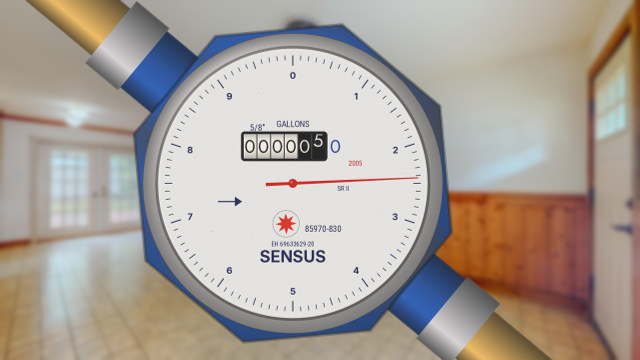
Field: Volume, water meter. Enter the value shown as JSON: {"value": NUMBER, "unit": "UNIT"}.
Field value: {"value": 52.4, "unit": "gal"}
